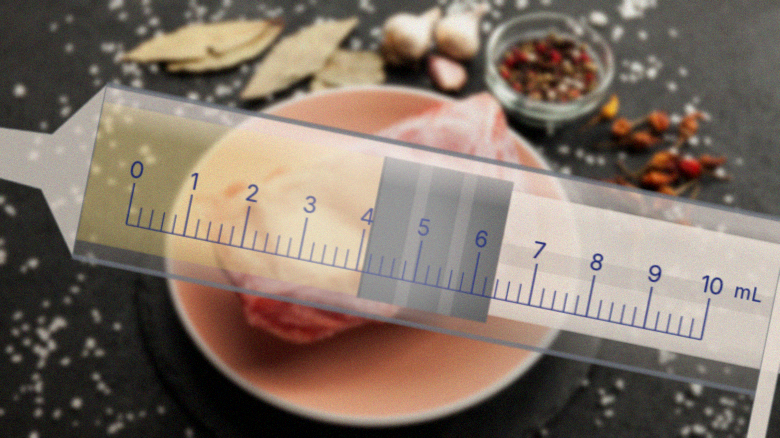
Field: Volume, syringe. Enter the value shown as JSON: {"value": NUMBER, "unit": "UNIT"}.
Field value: {"value": 4.1, "unit": "mL"}
